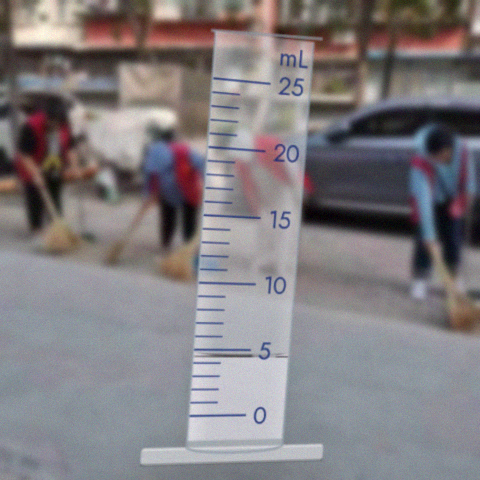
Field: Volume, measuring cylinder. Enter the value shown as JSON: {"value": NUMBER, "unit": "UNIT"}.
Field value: {"value": 4.5, "unit": "mL"}
